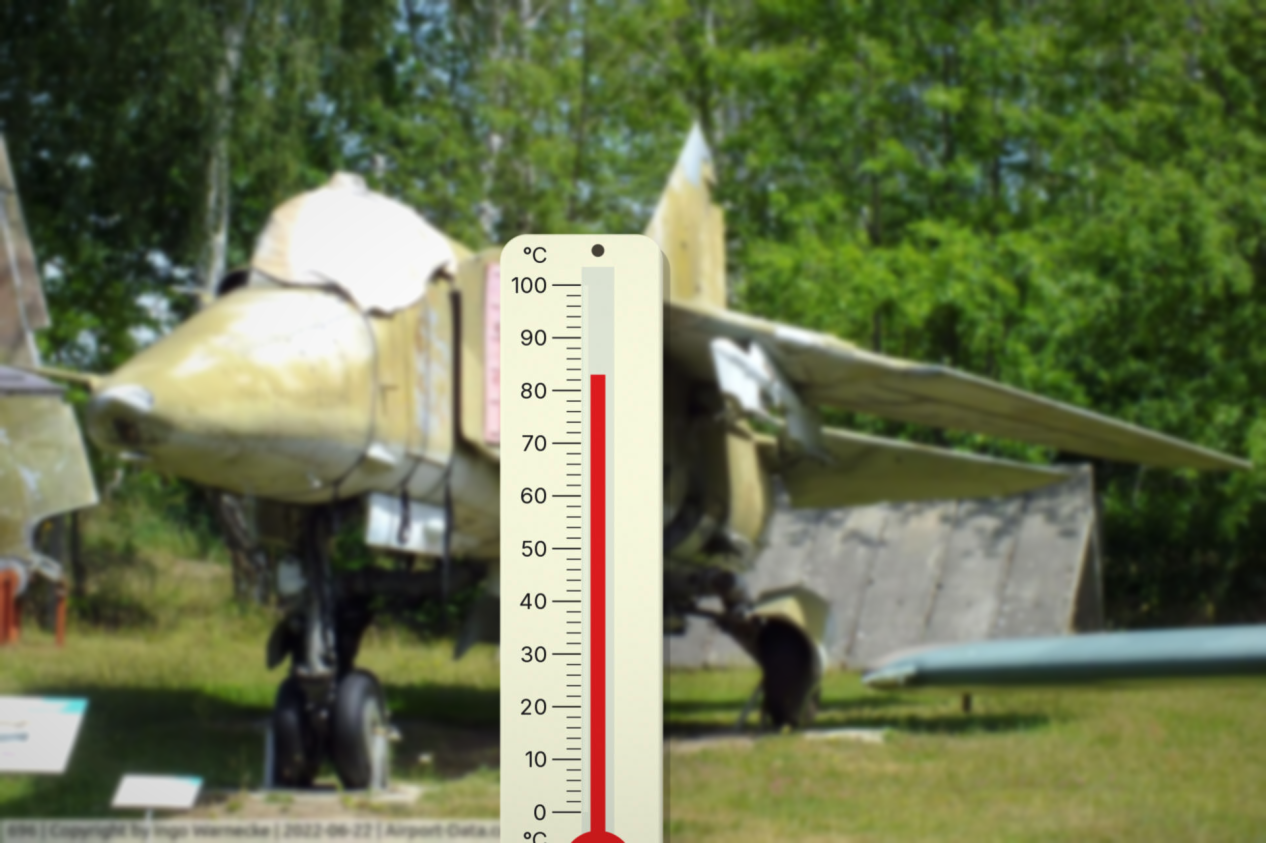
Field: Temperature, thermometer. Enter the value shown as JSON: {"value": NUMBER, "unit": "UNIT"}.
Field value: {"value": 83, "unit": "°C"}
